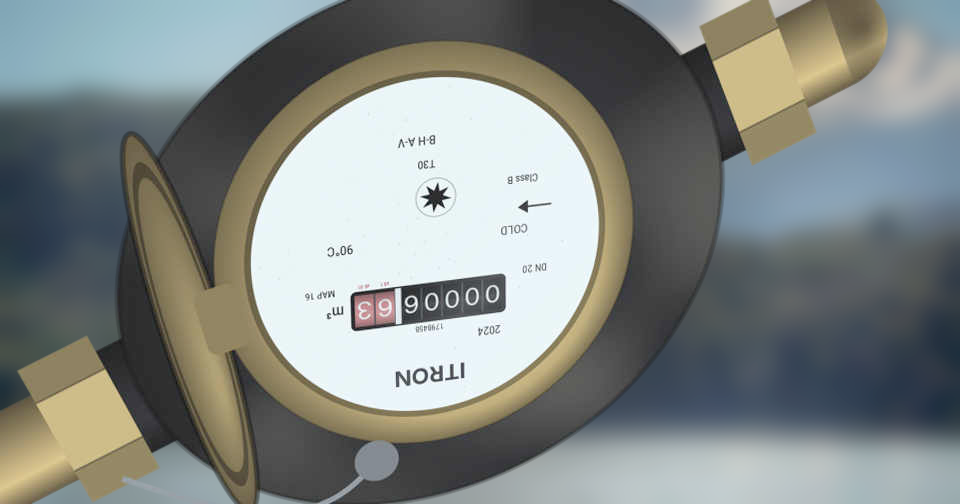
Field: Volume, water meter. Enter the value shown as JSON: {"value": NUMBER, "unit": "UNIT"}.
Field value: {"value": 6.63, "unit": "m³"}
